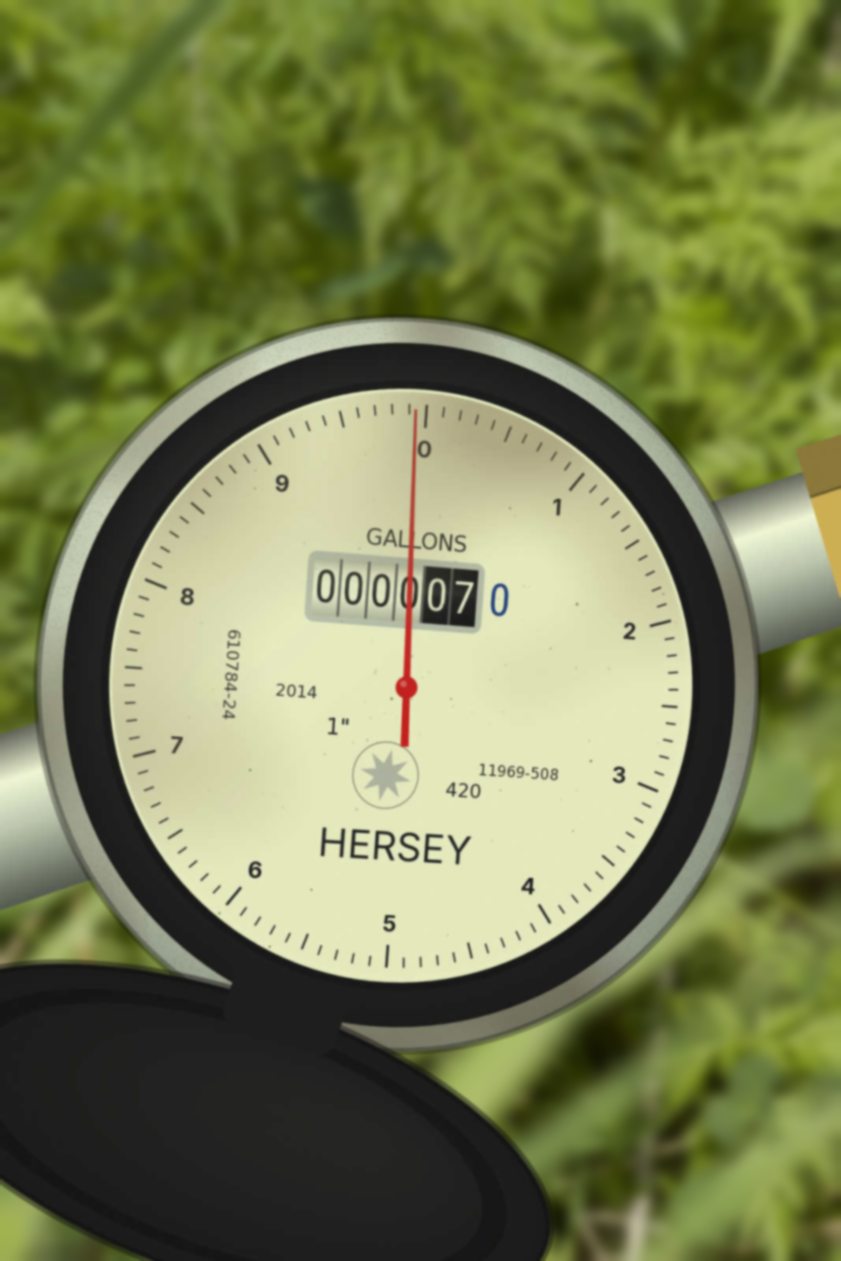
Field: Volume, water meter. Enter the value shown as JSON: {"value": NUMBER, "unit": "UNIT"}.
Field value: {"value": 69.9, "unit": "gal"}
